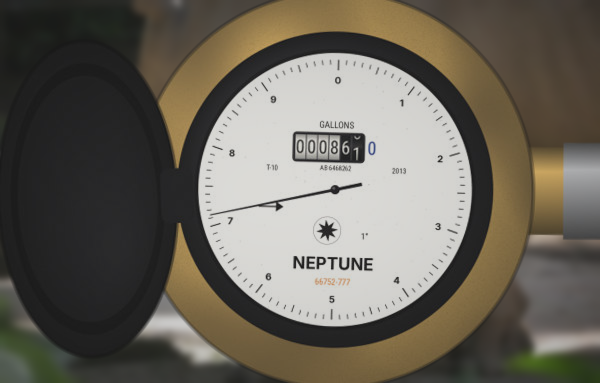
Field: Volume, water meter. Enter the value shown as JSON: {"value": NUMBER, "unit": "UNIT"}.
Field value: {"value": 8607.1, "unit": "gal"}
